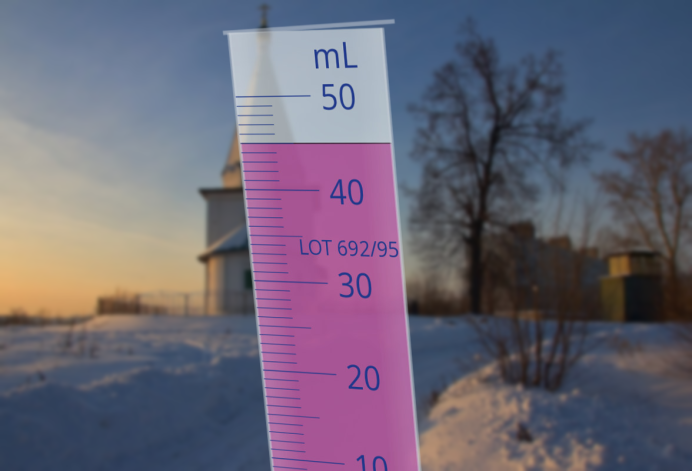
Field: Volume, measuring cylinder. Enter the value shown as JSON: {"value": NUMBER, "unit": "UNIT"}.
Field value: {"value": 45, "unit": "mL"}
